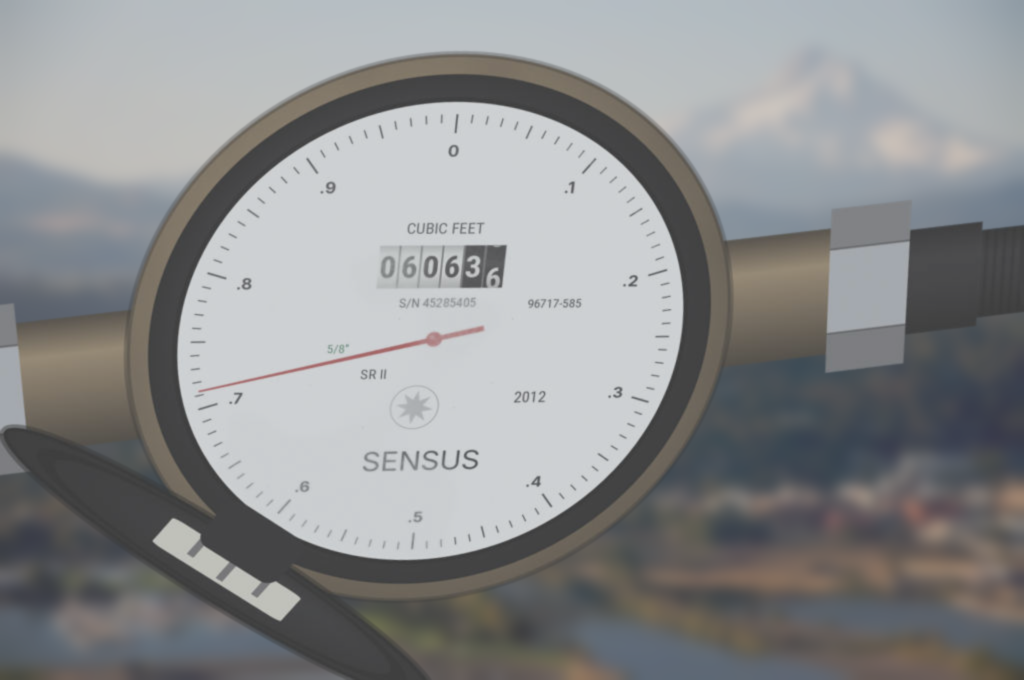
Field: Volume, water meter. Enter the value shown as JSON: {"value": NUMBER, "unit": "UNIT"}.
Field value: {"value": 60635.71, "unit": "ft³"}
